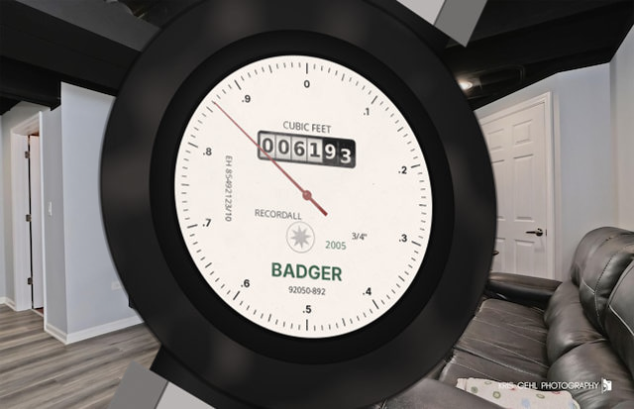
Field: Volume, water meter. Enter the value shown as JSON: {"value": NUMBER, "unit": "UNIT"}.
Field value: {"value": 6192.86, "unit": "ft³"}
